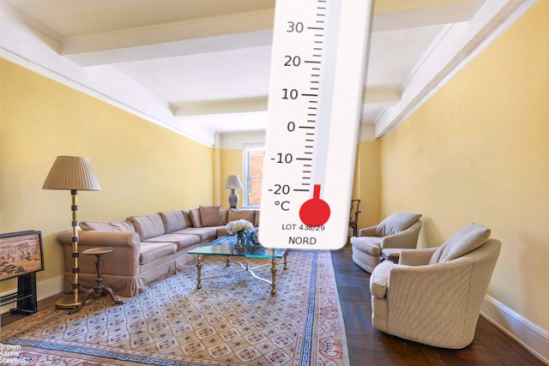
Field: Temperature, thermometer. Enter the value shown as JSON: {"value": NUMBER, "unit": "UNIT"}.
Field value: {"value": -18, "unit": "°C"}
